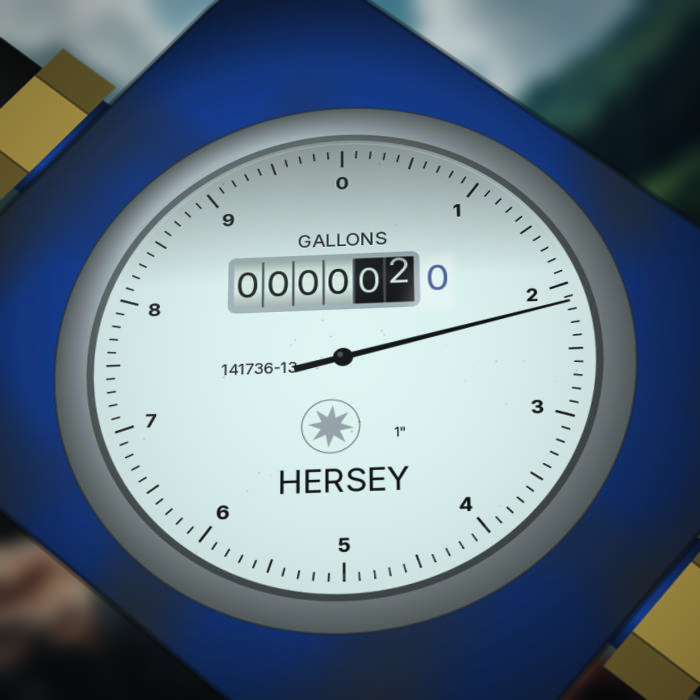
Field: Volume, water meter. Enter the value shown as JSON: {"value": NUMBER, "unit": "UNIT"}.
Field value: {"value": 22.1, "unit": "gal"}
